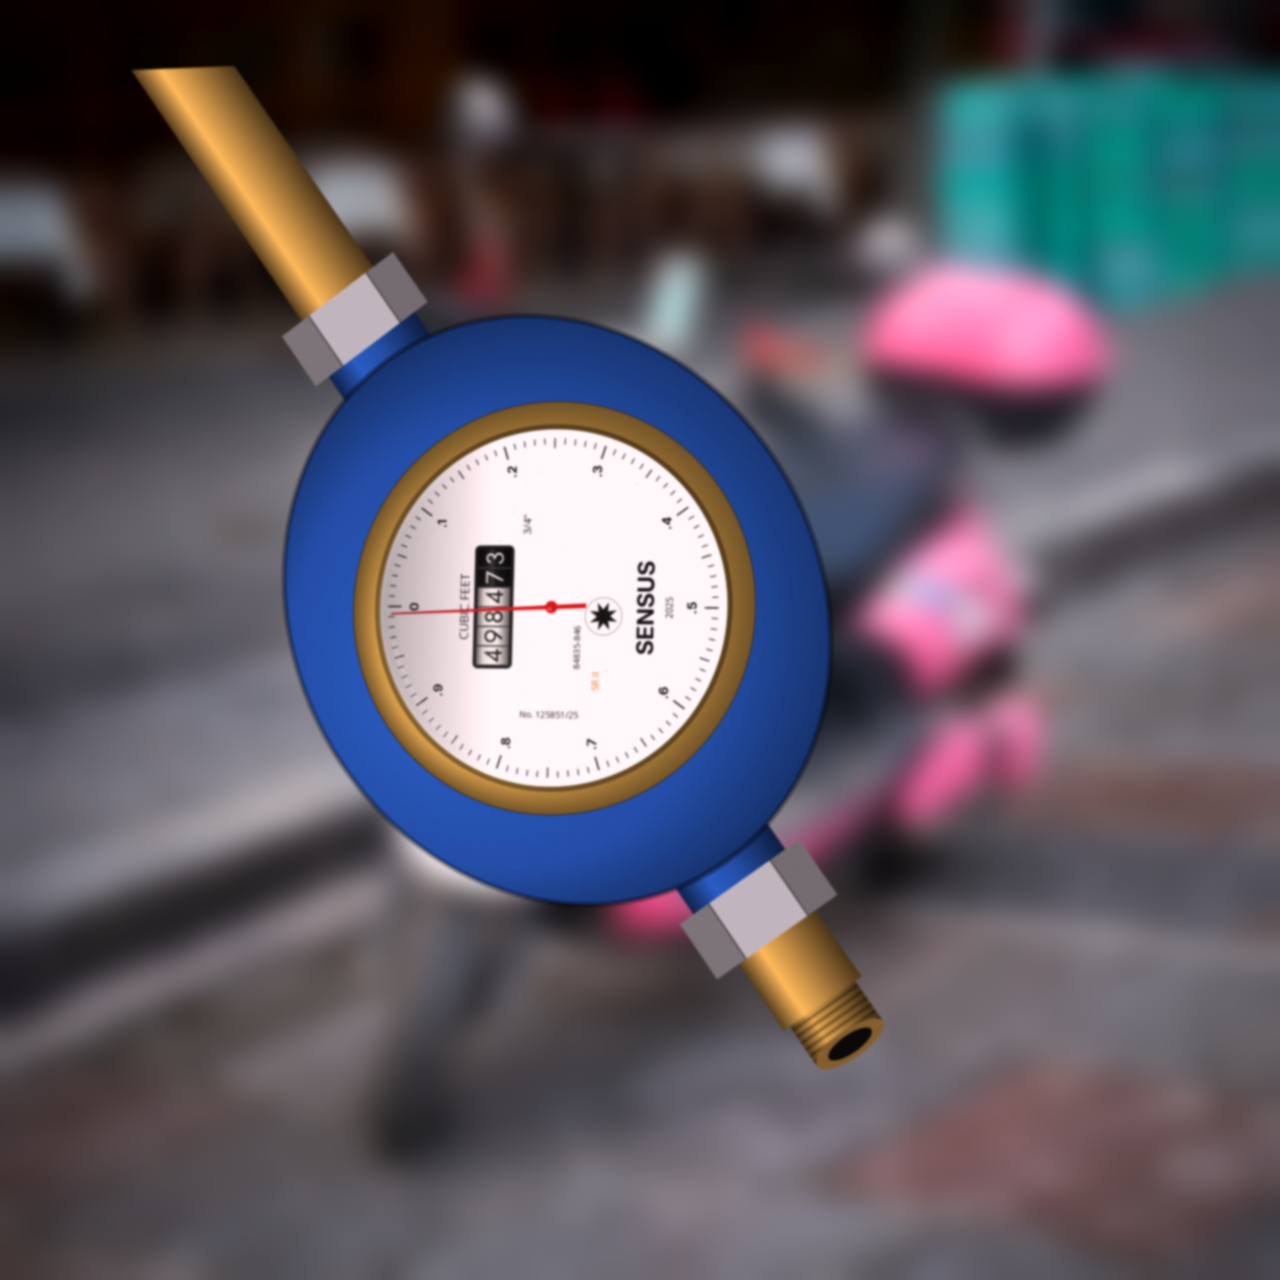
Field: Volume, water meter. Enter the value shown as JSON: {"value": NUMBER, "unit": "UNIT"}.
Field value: {"value": 498472.99, "unit": "ft³"}
